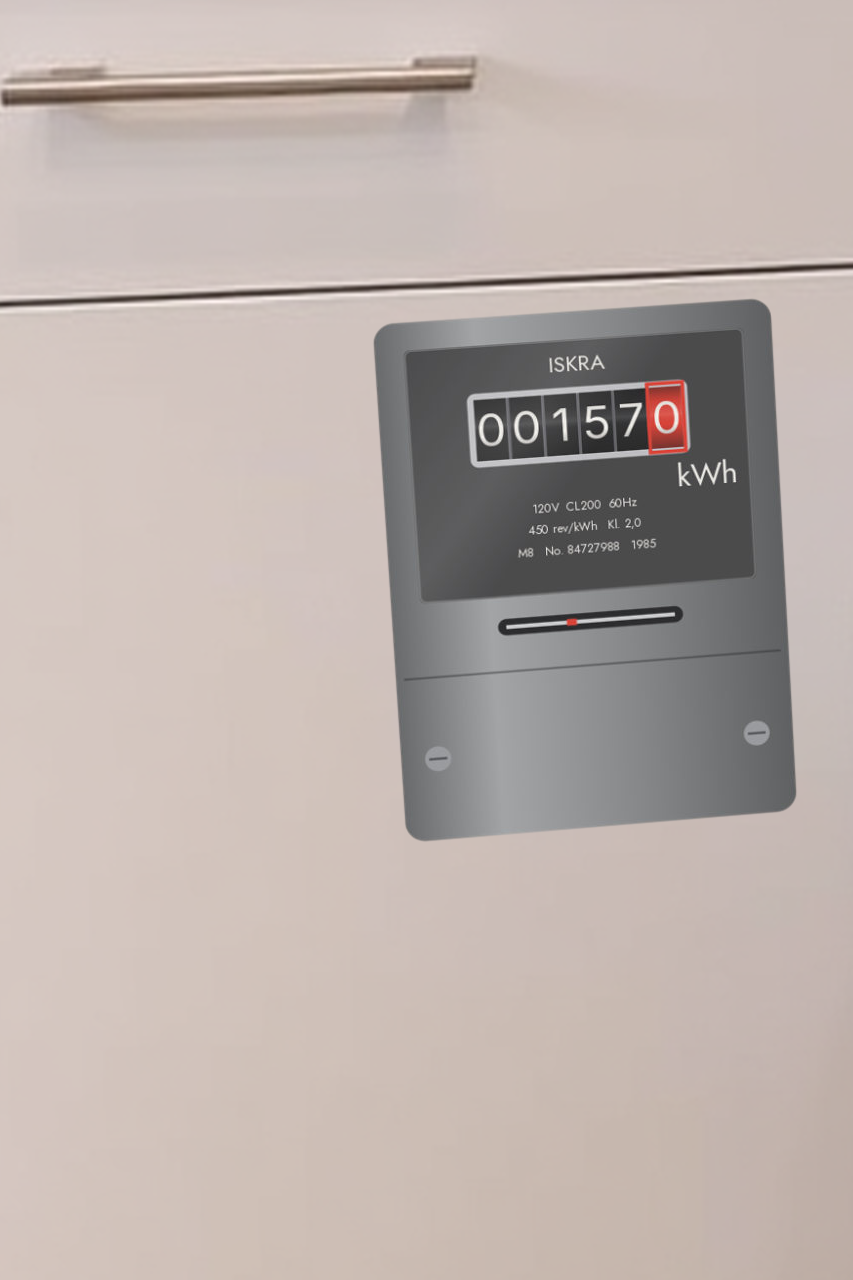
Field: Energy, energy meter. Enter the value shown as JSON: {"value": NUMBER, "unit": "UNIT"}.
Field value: {"value": 157.0, "unit": "kWh"}
